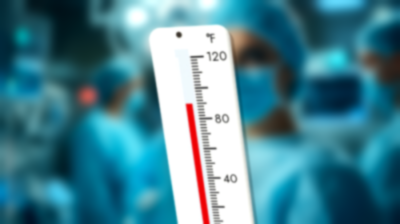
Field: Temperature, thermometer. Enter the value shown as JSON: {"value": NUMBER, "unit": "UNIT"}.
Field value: {"value": 90, "unit": "°F"}
